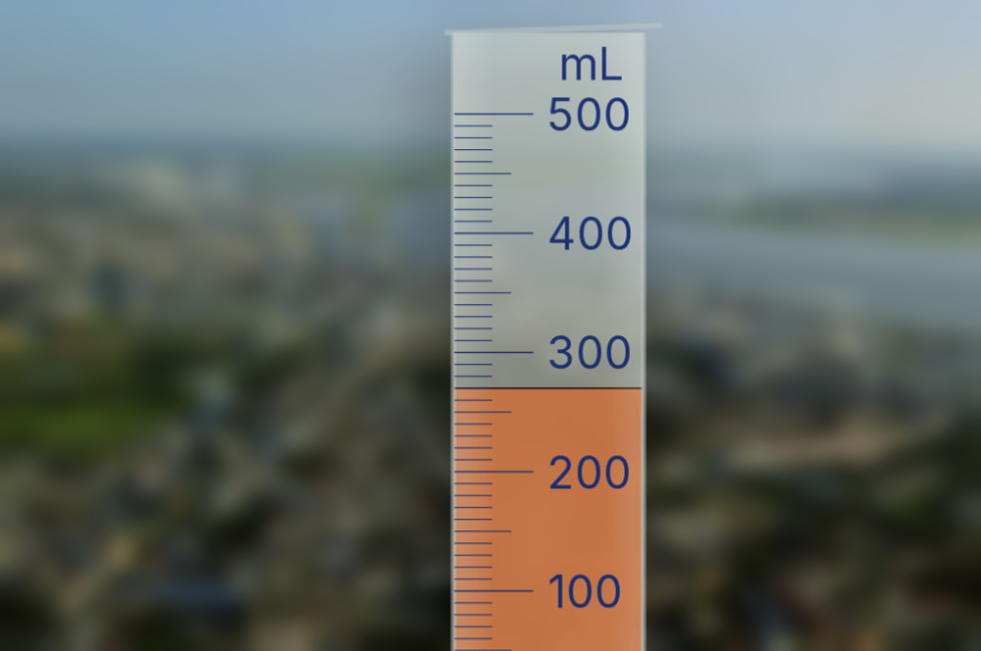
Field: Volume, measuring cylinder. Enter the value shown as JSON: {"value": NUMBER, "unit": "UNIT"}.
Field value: {"value": 270, "unit": "mL"}
